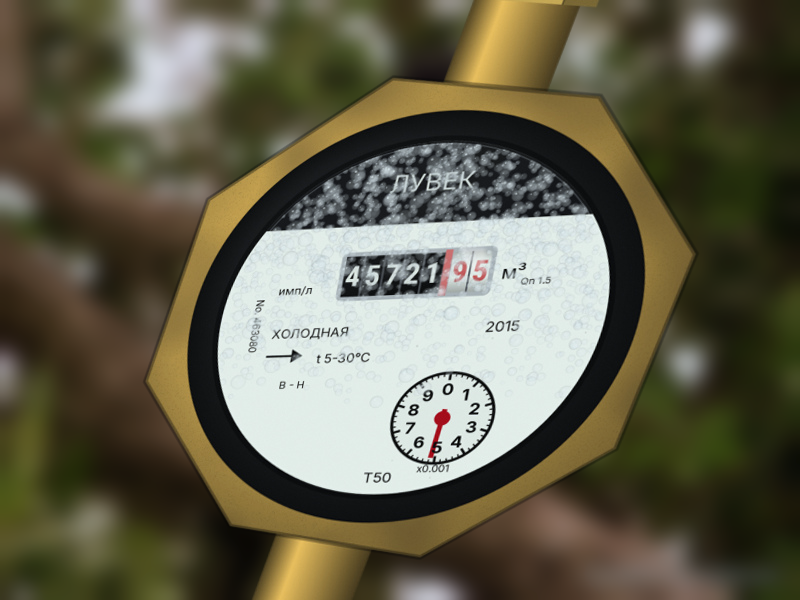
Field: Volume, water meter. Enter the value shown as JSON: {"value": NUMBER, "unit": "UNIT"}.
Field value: {"value": 45721.955, "unit": "m³"}
